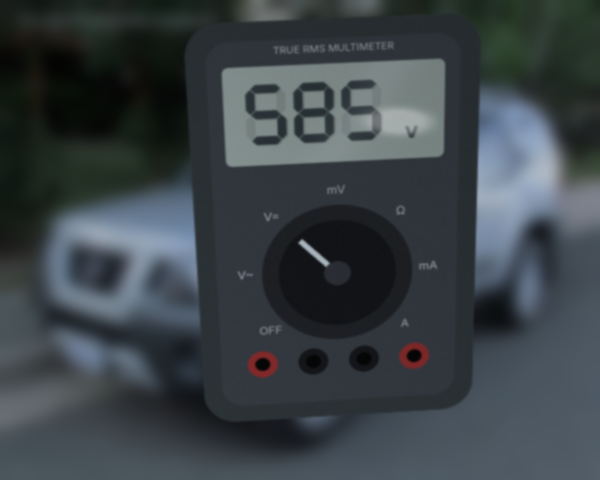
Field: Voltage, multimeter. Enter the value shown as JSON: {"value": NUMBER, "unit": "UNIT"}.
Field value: {"value": 585, "unit": "V"}
